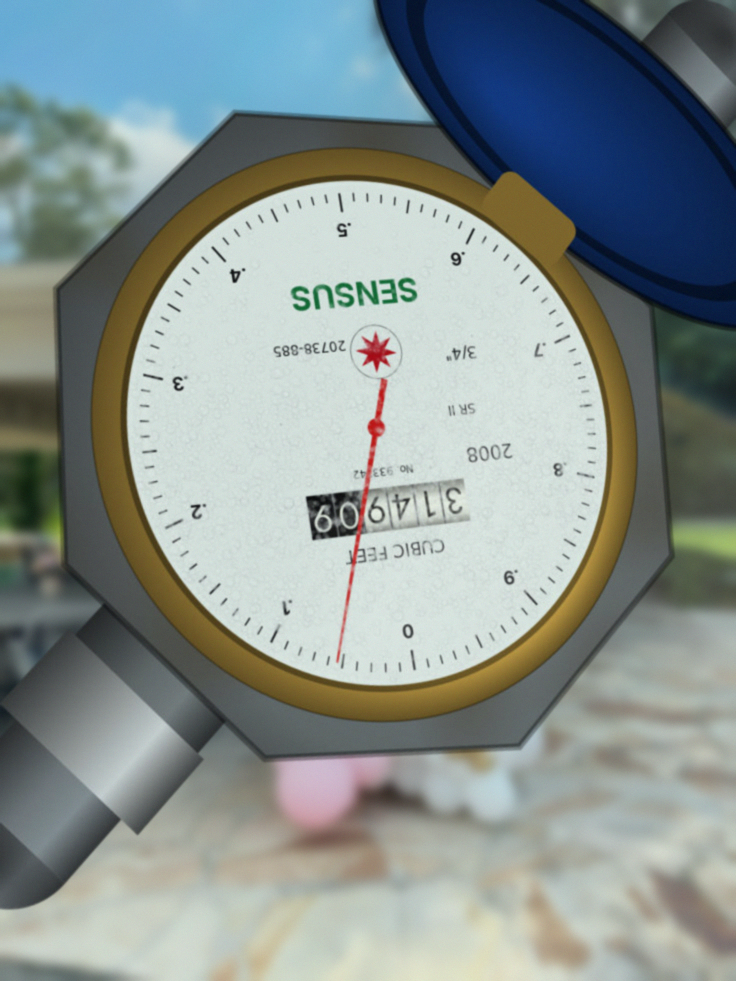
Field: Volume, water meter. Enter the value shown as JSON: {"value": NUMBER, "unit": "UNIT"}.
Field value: {"value": 314909.05, "unit": "ft³"}
